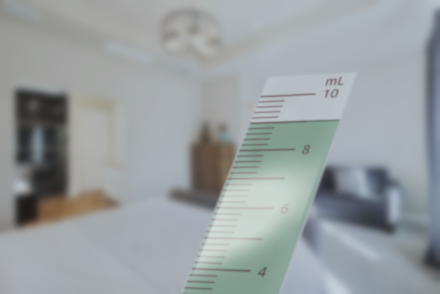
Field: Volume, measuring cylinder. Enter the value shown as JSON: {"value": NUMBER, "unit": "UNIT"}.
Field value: {"value": 9, "unit": "mL"}
